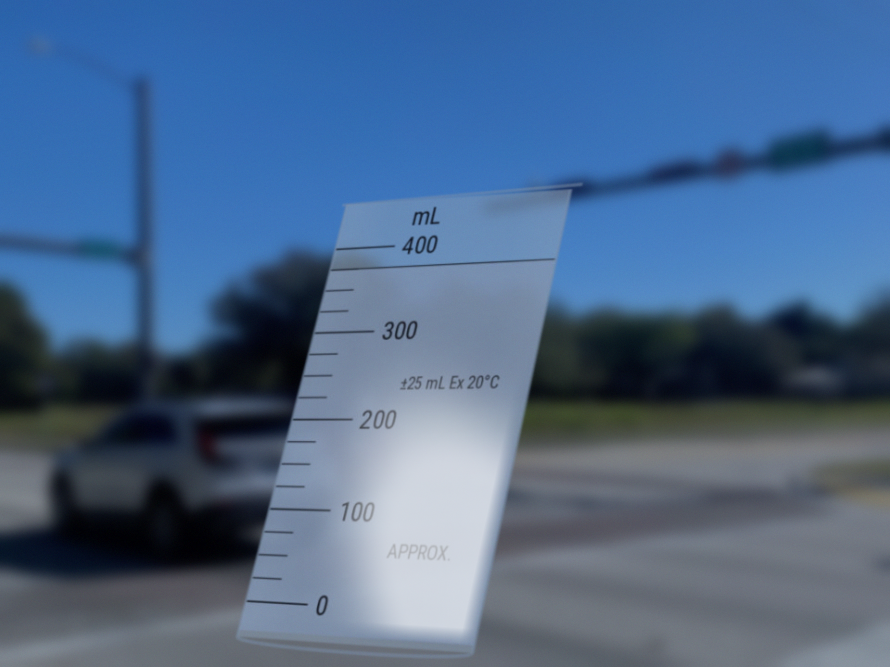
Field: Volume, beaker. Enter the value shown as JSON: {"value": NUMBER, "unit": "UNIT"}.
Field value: {"value": 375, "unit": "mL"}
